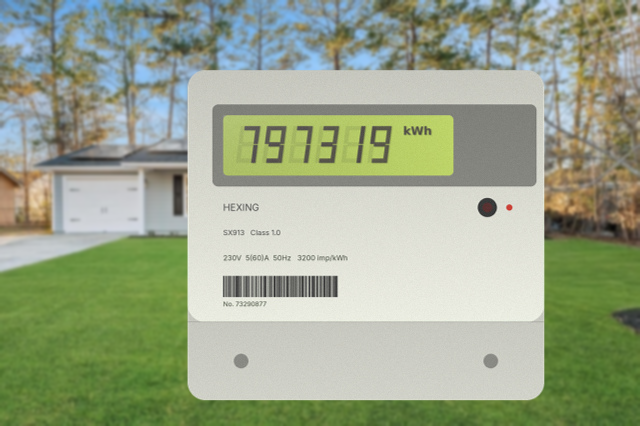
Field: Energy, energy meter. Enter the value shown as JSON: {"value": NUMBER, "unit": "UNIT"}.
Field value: {"value": 797319, "unit": "kWh"}
